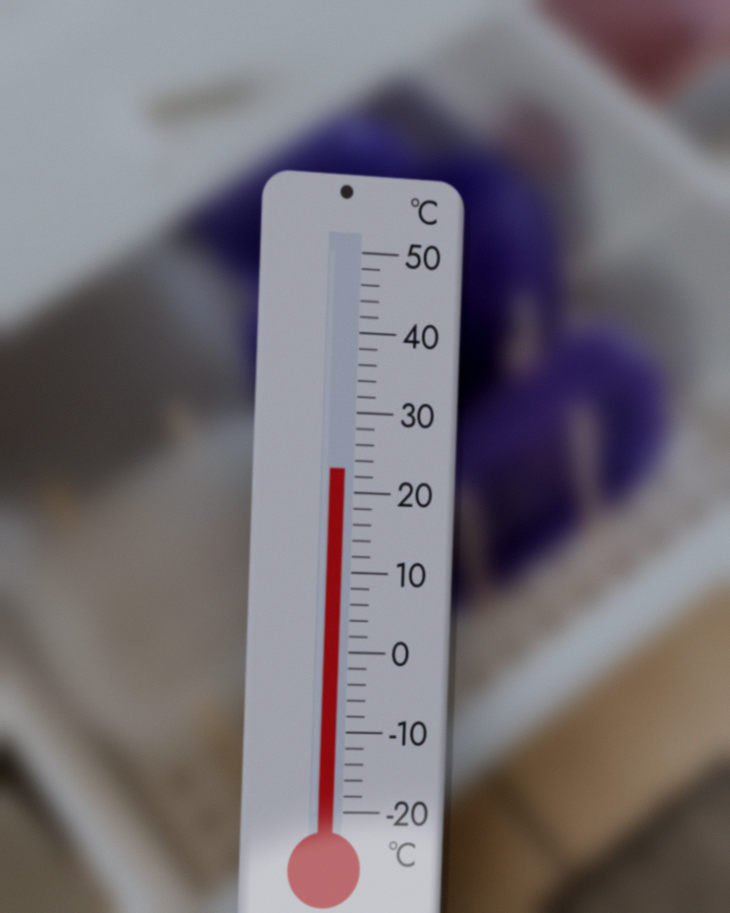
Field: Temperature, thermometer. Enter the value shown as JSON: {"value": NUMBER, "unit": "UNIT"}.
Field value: {"value": 23, "unit": "°C"}
